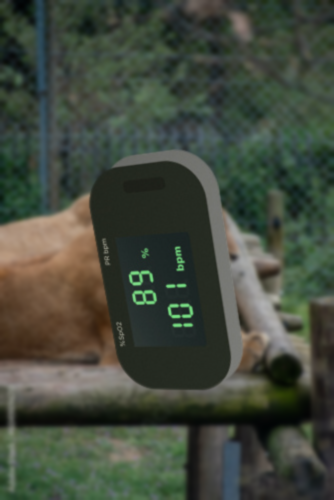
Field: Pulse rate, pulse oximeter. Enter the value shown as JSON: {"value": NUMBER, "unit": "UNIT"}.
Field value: {"value": 101, "unit": "bpm"}
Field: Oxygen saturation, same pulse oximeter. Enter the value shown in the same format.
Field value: {"value": 89, "unit": "%"}
